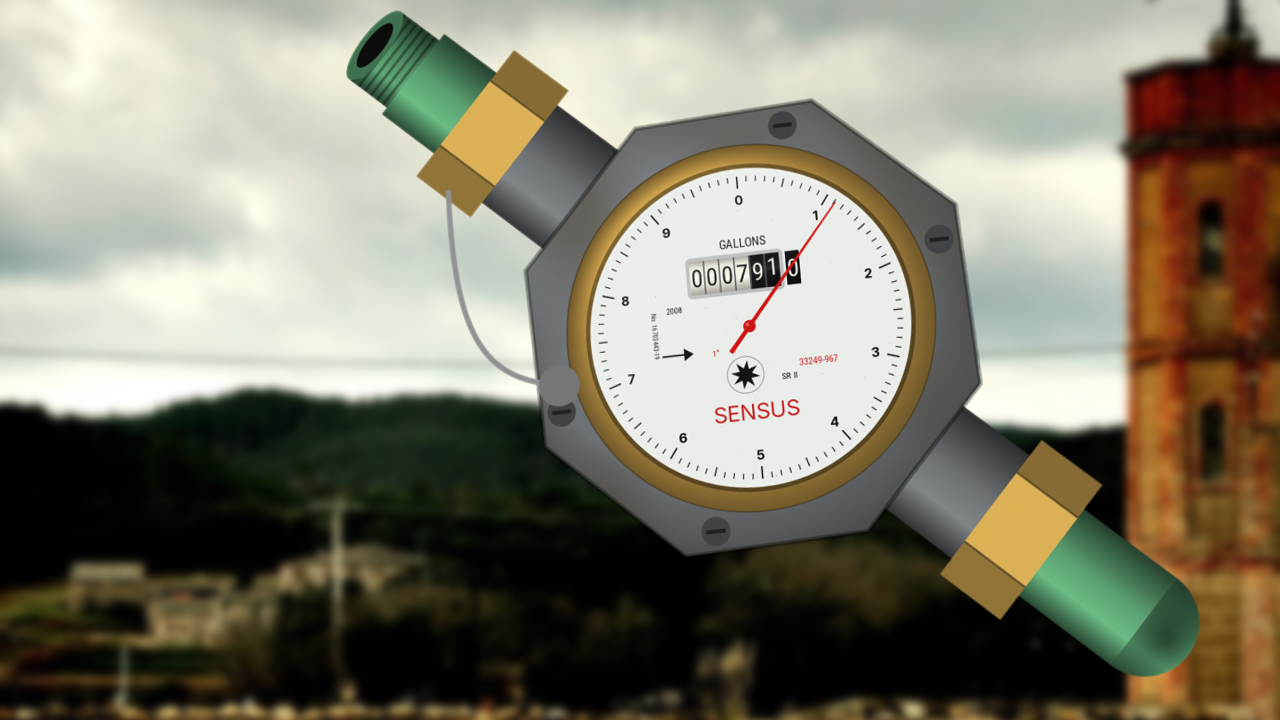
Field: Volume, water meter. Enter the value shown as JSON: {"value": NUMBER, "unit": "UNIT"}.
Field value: {"value": 7911.1, "unit": "gal"}
